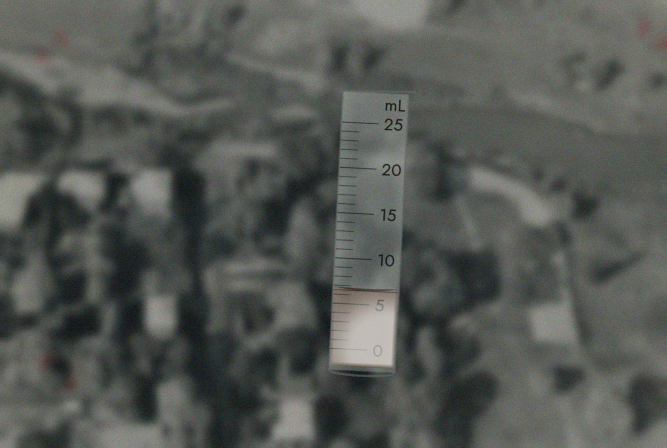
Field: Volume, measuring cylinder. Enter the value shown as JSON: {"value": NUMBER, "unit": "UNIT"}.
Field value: {"value": 6.5, "unit": "mL"}
